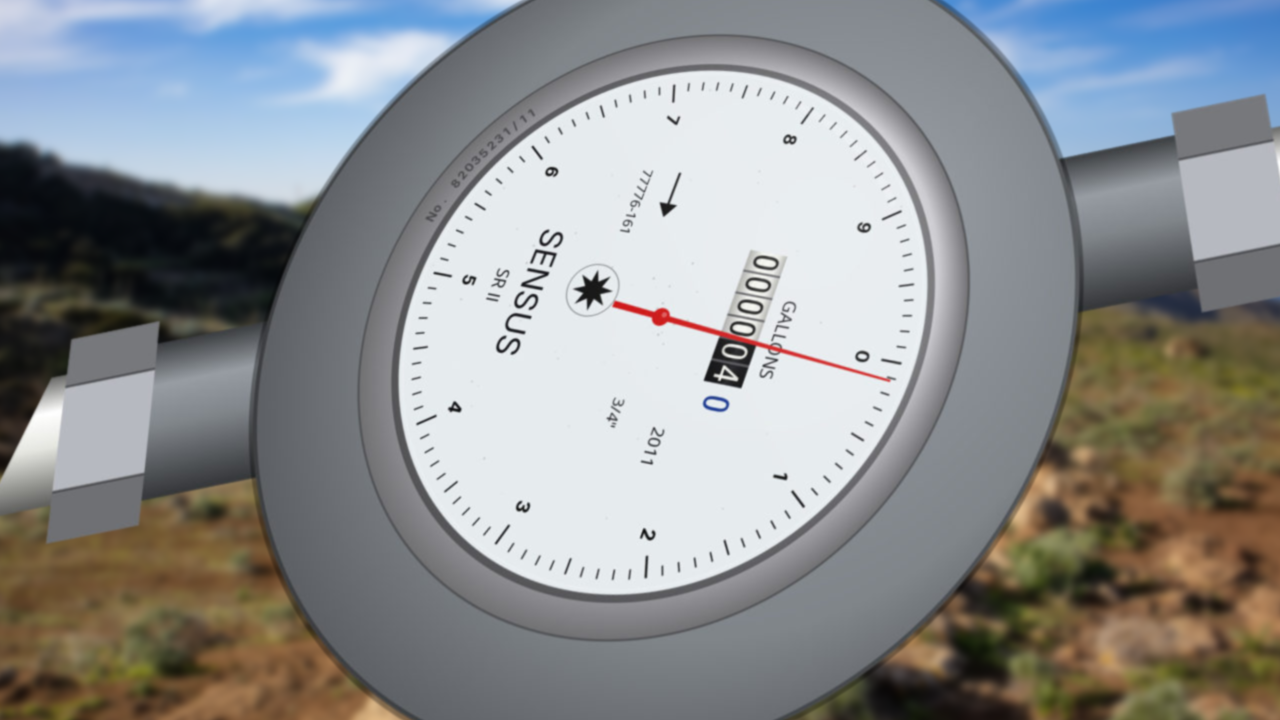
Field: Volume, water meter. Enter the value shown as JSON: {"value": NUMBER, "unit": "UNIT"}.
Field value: {"value": 40.1, "unit": "gal"}
